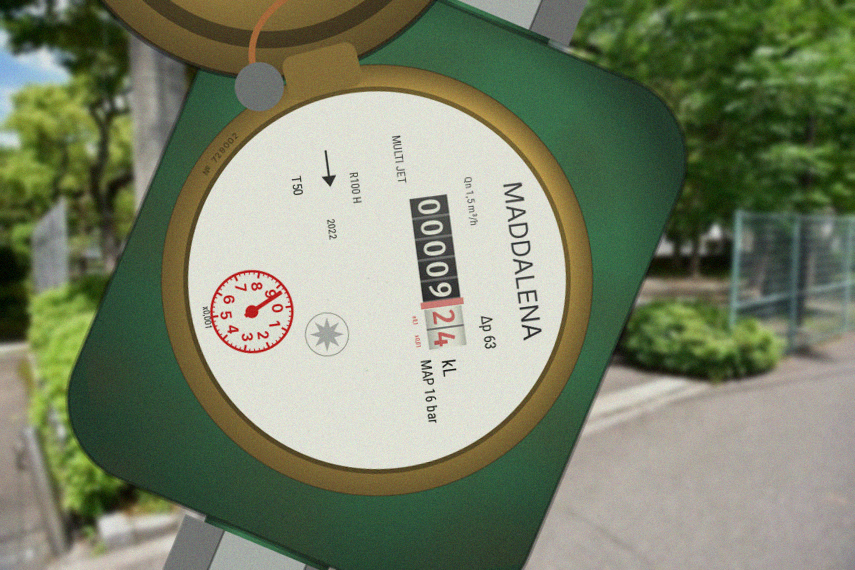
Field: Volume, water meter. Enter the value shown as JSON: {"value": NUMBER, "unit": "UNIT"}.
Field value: {"value": 9.239, "unit": "kL"}
